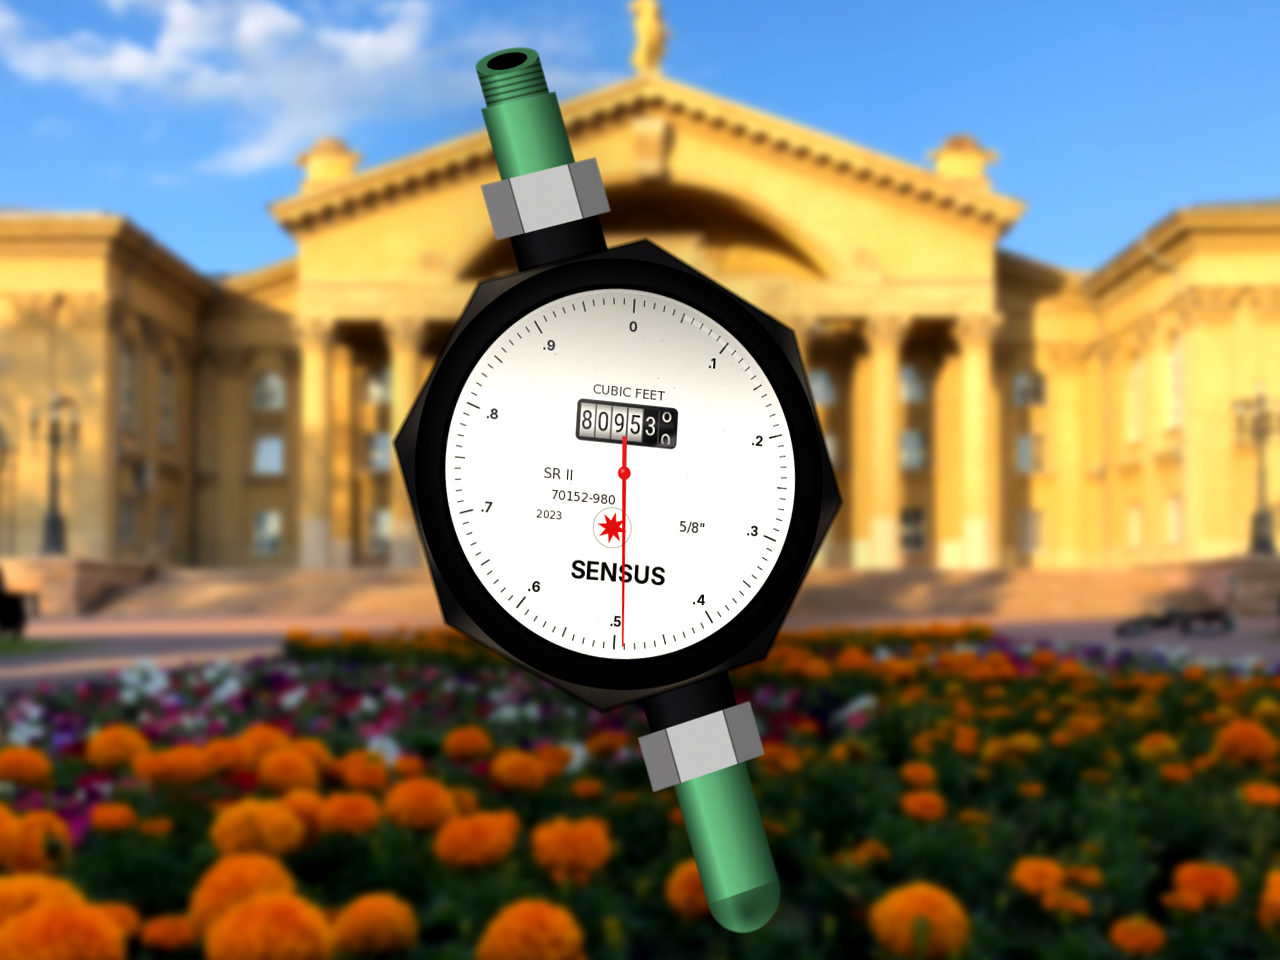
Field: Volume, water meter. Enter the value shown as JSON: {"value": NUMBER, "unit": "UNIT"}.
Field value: {"value": 809538.49, "unit": "ft³"}
